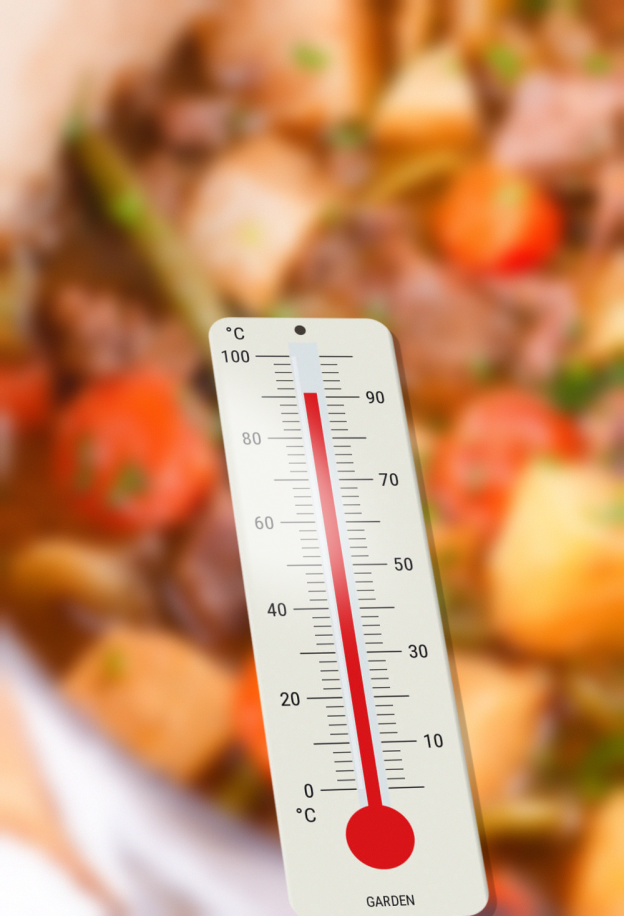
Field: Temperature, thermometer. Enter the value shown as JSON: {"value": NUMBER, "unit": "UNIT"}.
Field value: {"value": 91, "unit": "°C"}
